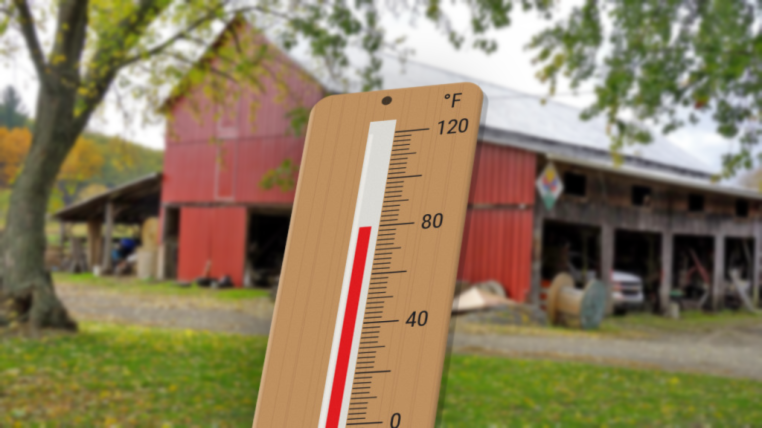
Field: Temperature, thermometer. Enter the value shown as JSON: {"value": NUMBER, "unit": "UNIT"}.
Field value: {"value": 80, "unit": "°F"}
